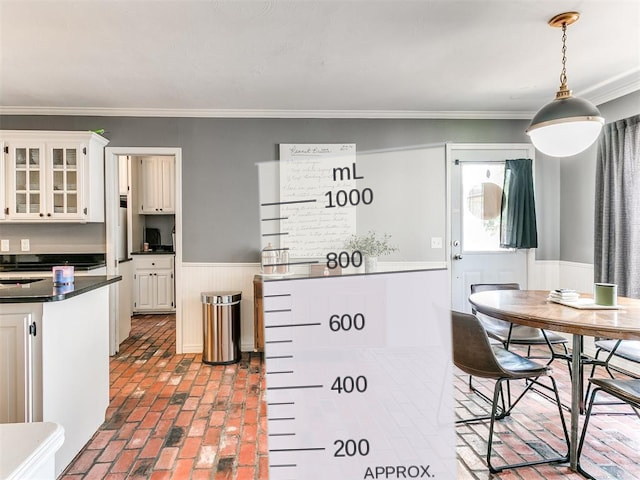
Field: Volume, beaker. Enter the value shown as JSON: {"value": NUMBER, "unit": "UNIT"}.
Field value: {"value": 750, "unit": "mL"}
